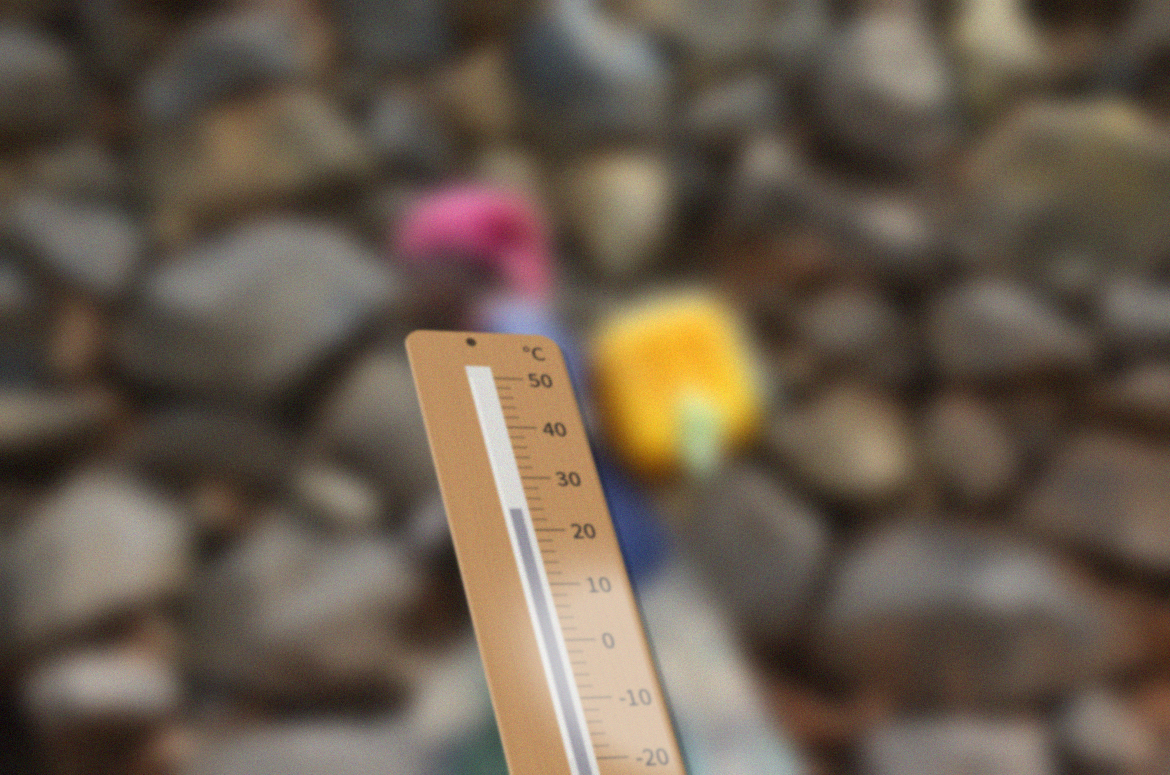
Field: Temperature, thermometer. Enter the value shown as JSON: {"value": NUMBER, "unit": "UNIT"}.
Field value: {"value": 24, "unit": "°C"}
